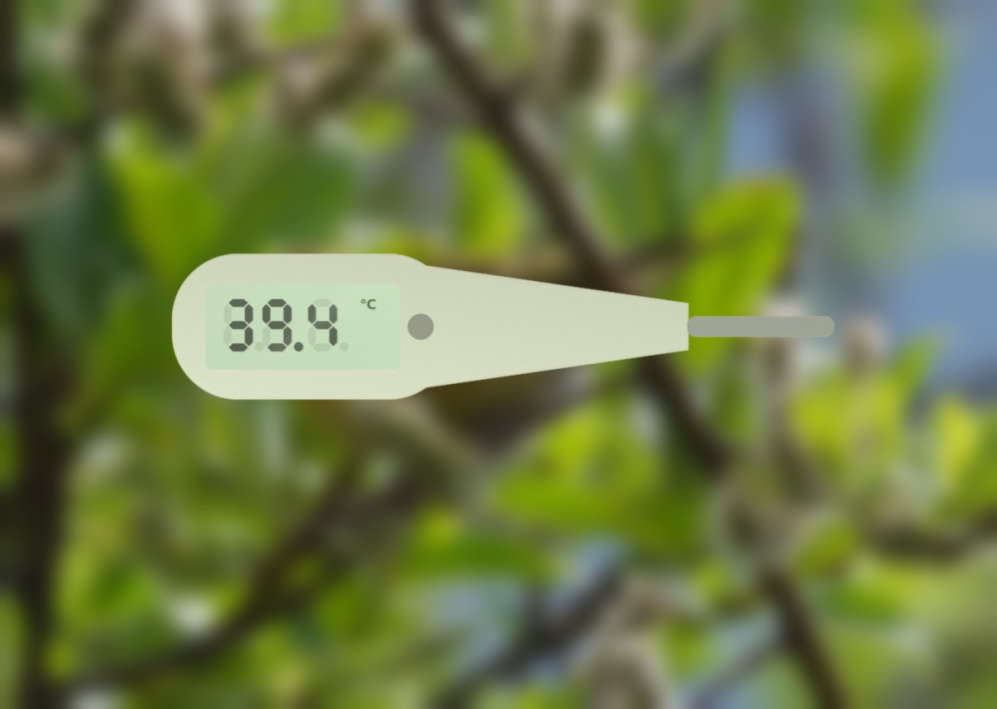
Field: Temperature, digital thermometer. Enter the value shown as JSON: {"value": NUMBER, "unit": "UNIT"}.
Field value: {"value": 39.4, "unit": "°C"}
